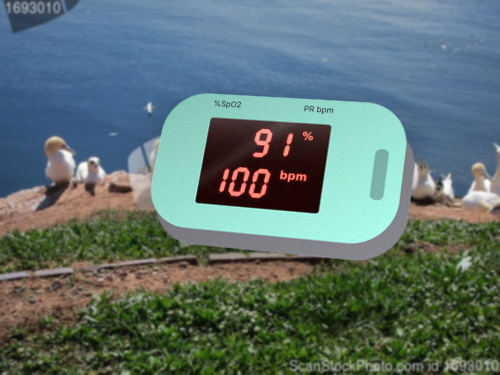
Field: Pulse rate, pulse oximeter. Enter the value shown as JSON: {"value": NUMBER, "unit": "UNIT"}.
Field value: {"value": 100, "unit": "bpm"}
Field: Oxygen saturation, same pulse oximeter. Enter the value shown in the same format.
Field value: {"value": 91, "unit": "%"}
